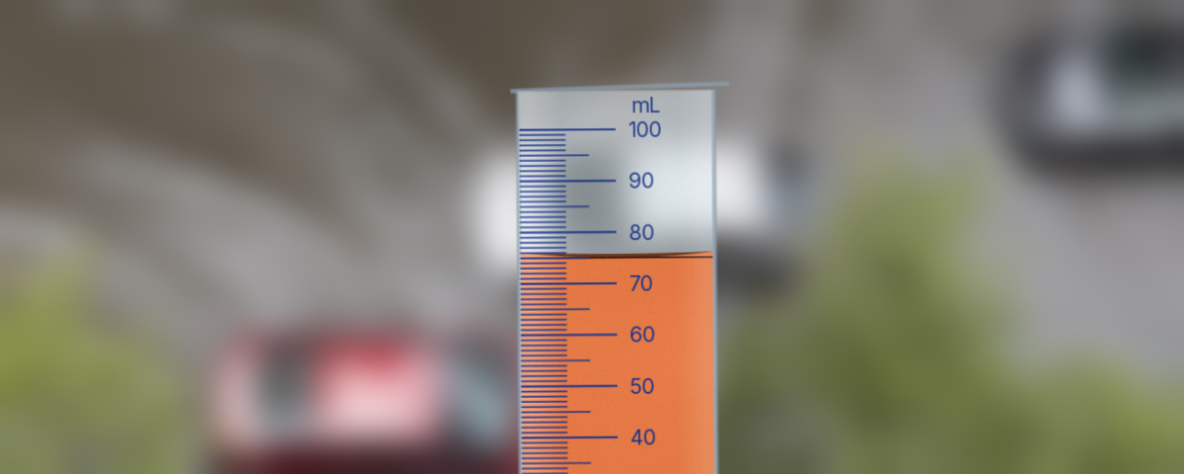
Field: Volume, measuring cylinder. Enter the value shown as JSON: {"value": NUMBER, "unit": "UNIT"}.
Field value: {"value": 75, "unit": "mL"}
